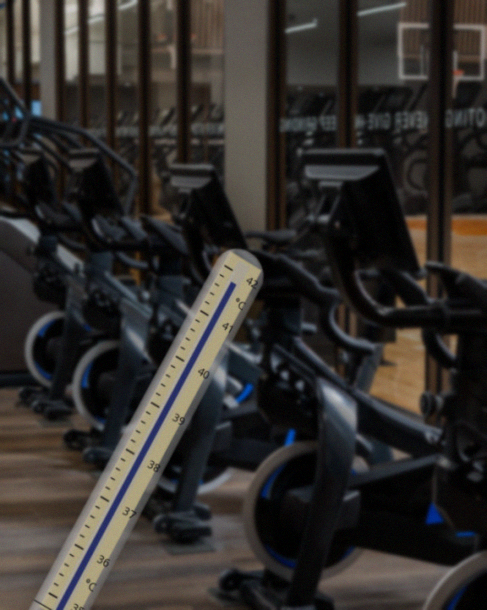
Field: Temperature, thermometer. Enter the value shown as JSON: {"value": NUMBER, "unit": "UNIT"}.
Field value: {"value": 41.8, "unit": "°C"}
